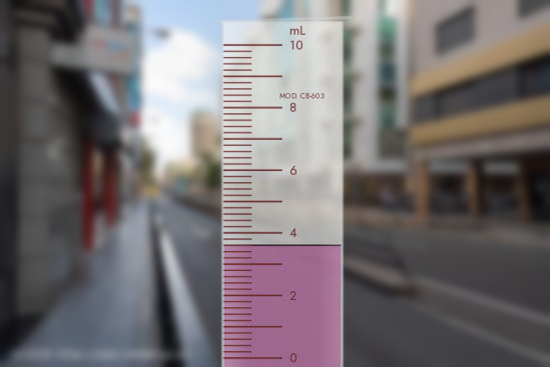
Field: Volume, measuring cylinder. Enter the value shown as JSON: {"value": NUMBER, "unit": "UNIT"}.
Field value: {"value": 3.6, "unit": "mL"}
